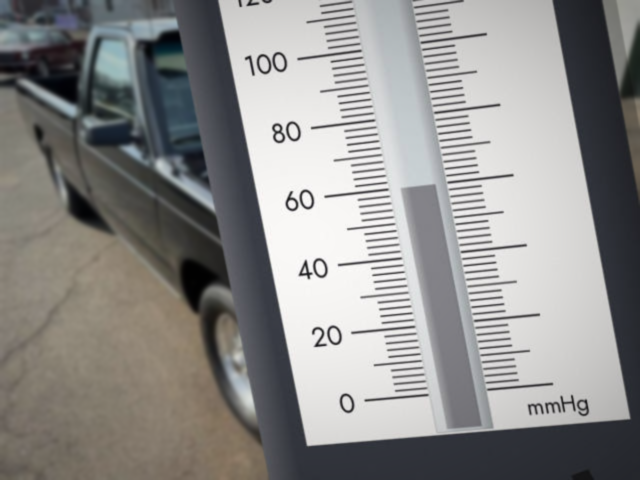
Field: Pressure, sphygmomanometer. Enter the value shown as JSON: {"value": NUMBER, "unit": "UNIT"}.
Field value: {"value": 60, "unit": "mmHg"}
